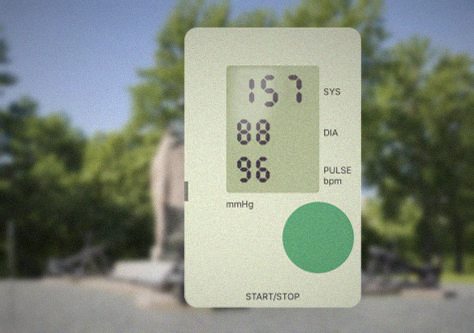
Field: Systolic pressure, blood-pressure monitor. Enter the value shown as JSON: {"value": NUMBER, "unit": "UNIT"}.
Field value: {"value": 157, "unit": "mmHg"}
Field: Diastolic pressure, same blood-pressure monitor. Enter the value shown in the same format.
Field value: {"value": 88, "unit": "mmHg"}
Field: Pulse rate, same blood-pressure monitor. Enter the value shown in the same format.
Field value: {"value": 96, "unit": "bpm"}
